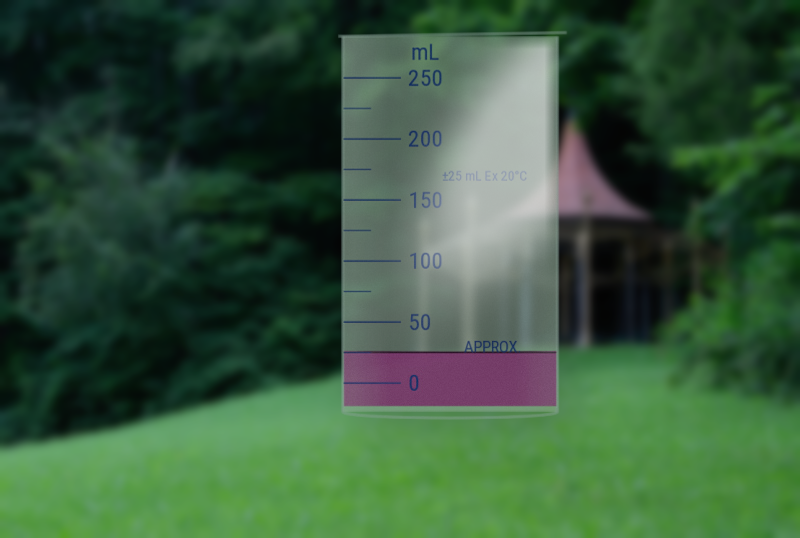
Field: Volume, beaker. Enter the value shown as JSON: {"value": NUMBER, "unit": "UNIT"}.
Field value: {"value": 25, "unit": "mL"}
